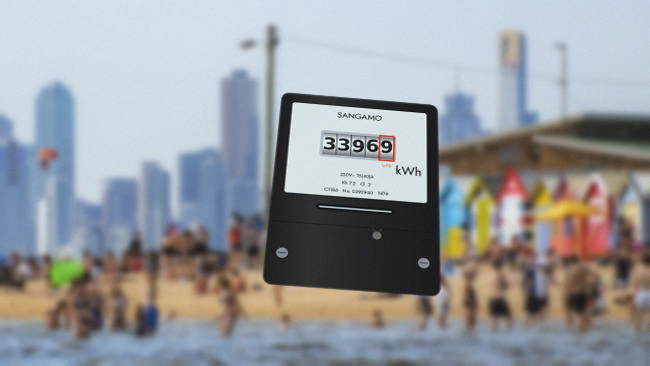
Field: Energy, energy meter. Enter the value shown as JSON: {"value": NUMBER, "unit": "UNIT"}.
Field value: {"value": 3396.9, "unit": "kWh"}
